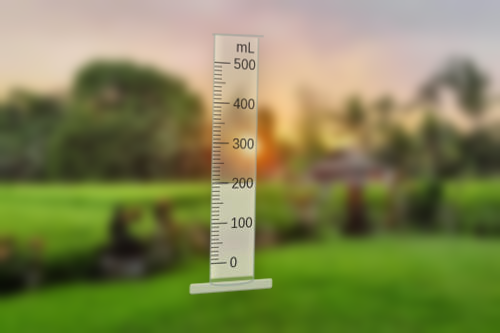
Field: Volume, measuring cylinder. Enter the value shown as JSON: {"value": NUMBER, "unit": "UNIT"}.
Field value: {"value": 200, "unit": "mL"}
